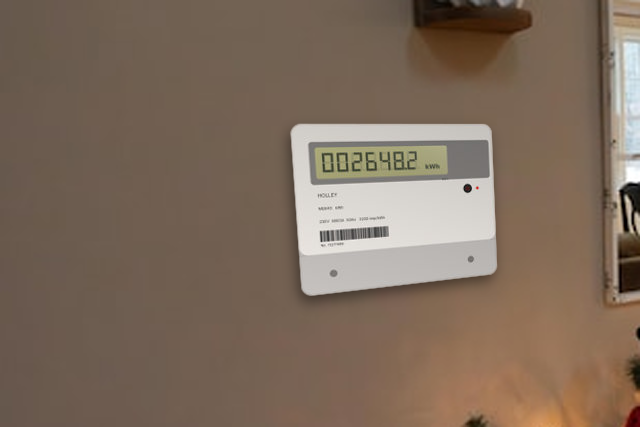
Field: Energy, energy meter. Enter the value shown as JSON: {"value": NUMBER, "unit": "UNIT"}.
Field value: {"value": 2648.2, "unit": "kWh"}
